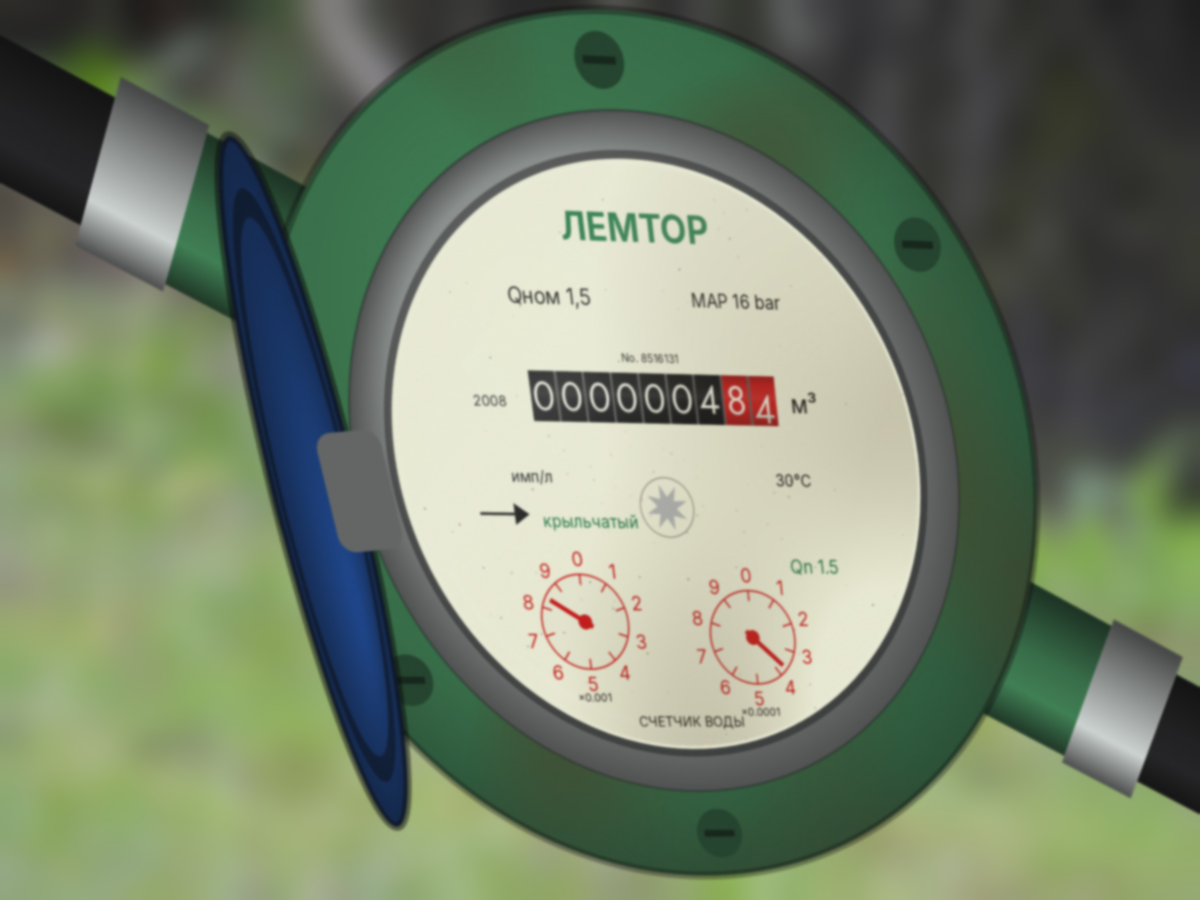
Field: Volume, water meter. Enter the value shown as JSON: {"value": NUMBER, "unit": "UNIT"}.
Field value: {"value": 4.8383, "unit": "m³"}
